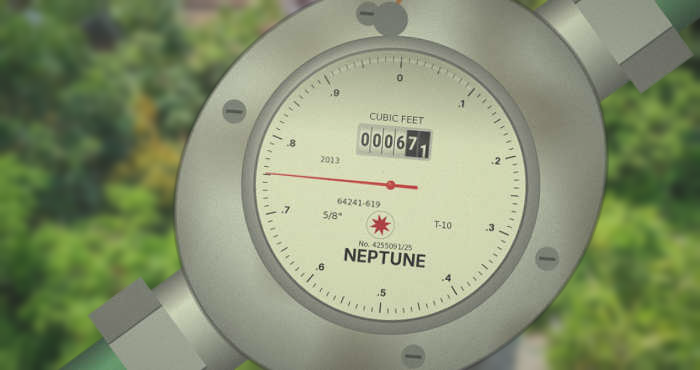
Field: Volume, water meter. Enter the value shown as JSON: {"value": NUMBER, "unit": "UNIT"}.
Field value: {"value": 670.75, "unit": "ft³"}
